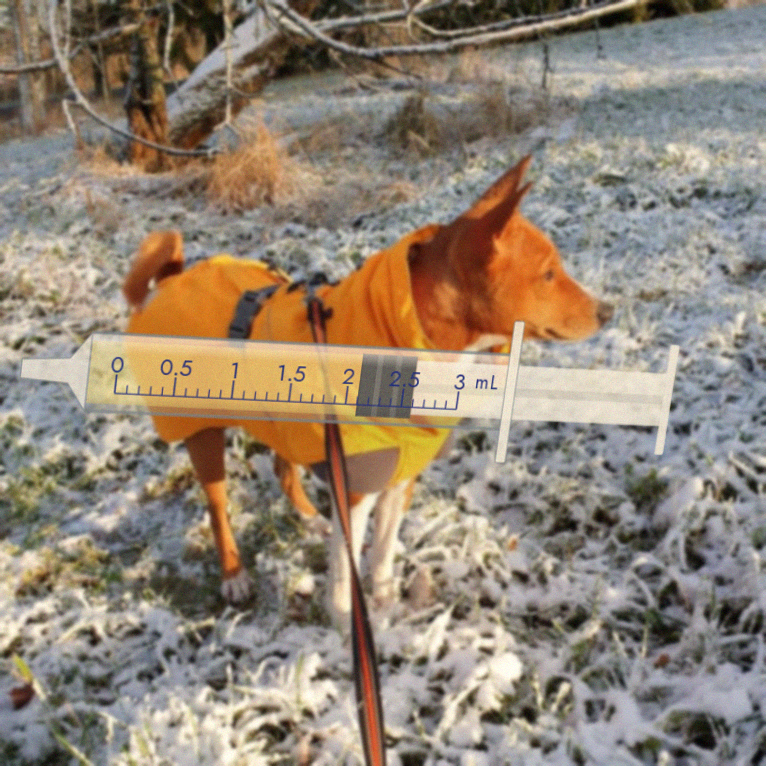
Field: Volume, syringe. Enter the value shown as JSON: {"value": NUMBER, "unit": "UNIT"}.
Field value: {"value": 2.1, "unit": "mL"}
